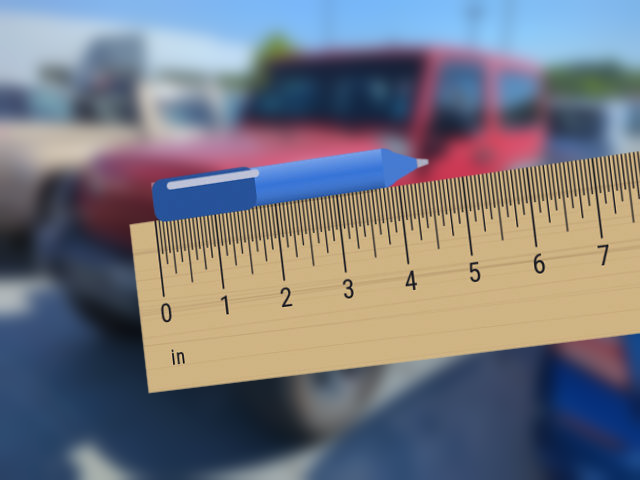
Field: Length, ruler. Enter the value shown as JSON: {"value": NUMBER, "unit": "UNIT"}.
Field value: {"value": 4.5, "unit": "in"}
